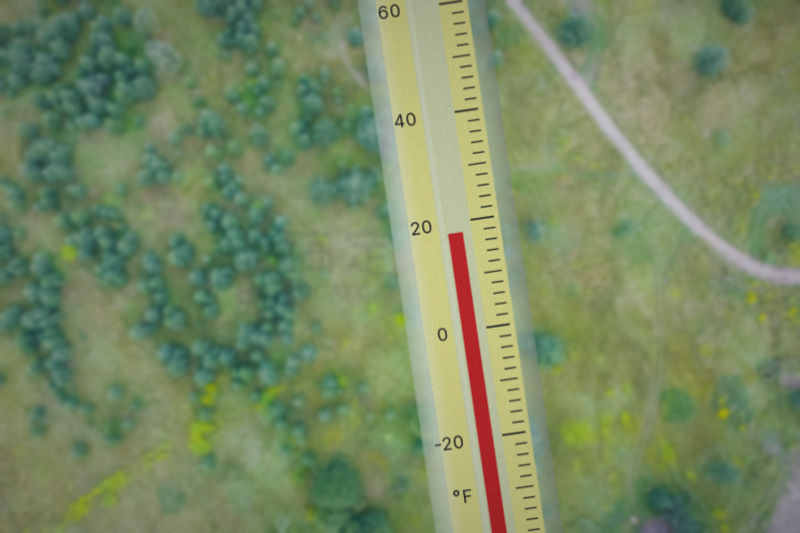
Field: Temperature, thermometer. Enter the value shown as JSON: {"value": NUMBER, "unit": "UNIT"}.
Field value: {"value": 18, "unit": "°F"}
